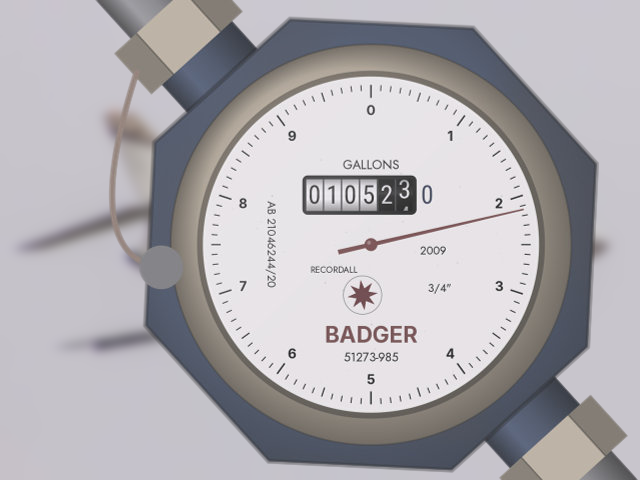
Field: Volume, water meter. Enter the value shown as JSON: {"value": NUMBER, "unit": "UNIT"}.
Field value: {"value": 105232.1, "unit": "gal"}
